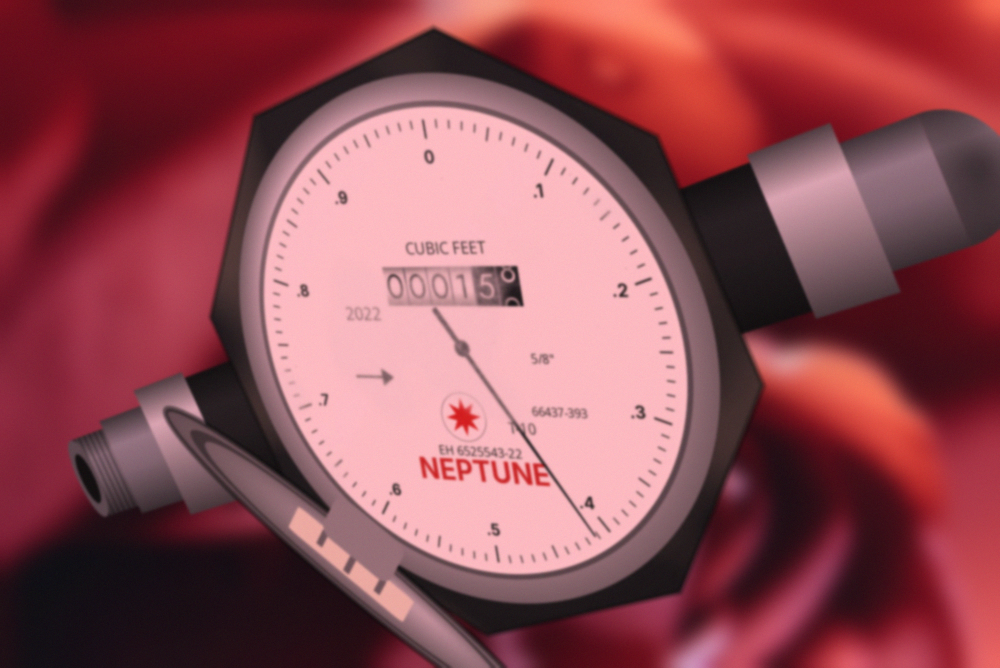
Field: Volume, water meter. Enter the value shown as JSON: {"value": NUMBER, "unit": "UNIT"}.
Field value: {"value": 158.41, "unit": "ft³"}
